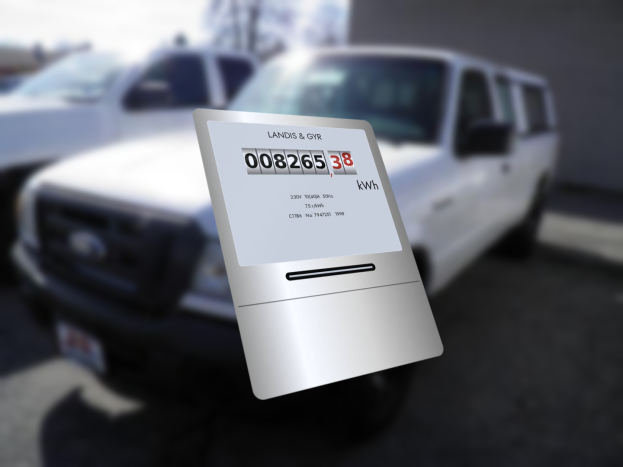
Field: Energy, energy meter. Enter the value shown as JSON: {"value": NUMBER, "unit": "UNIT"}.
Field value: {"value": 8265.38, "unit": "kWh"}
